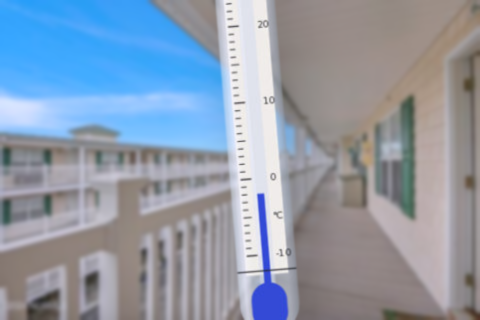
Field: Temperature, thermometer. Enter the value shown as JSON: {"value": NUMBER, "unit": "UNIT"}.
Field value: {"value": -2, "unit": "°C"}
